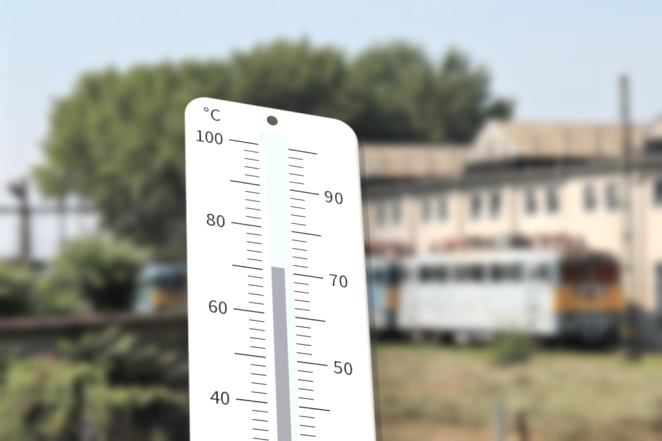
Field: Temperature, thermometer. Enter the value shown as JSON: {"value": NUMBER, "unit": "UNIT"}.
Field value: {"value": 71, "unit": "°C"}
